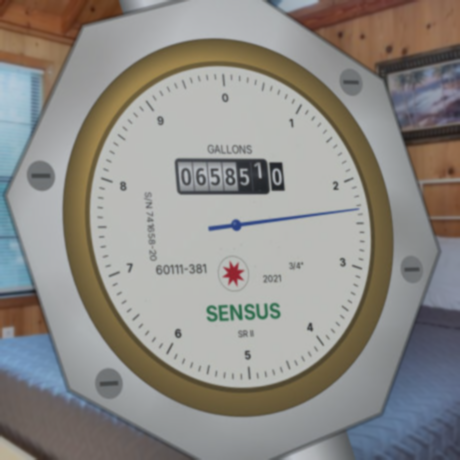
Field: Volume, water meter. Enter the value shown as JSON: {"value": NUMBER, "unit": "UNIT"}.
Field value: {"value": 658512.3, "unit": "gal"}
